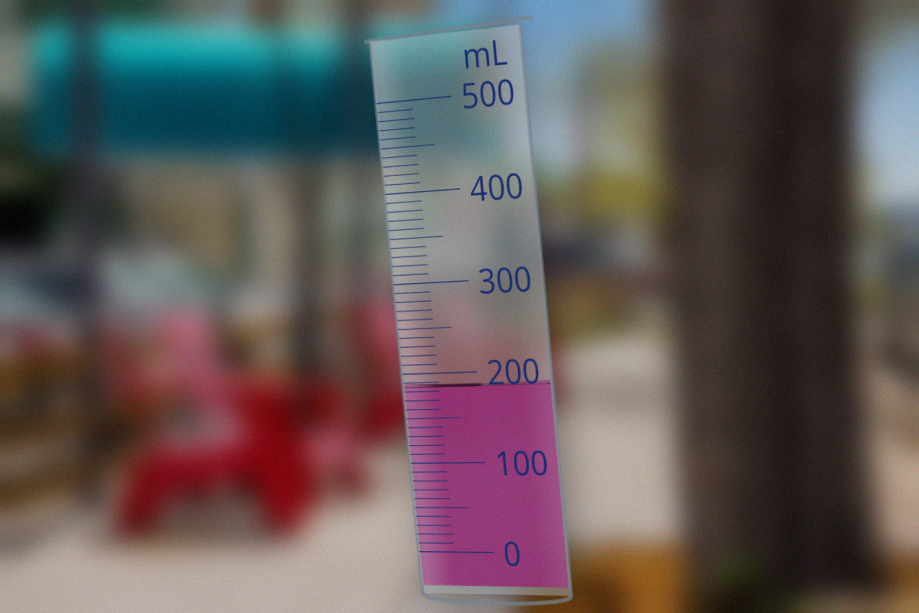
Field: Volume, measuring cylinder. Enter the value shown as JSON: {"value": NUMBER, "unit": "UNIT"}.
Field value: {"value": 185, "unit": "mL"}
